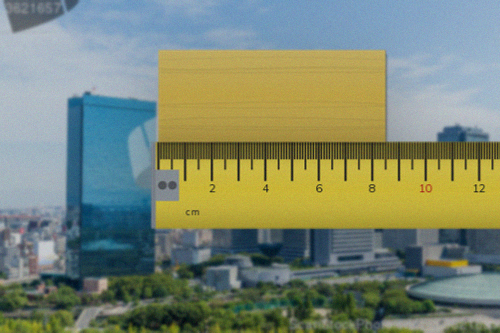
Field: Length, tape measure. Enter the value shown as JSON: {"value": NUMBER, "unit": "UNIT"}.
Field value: {"value": 8.5, "unit": "cm"}
